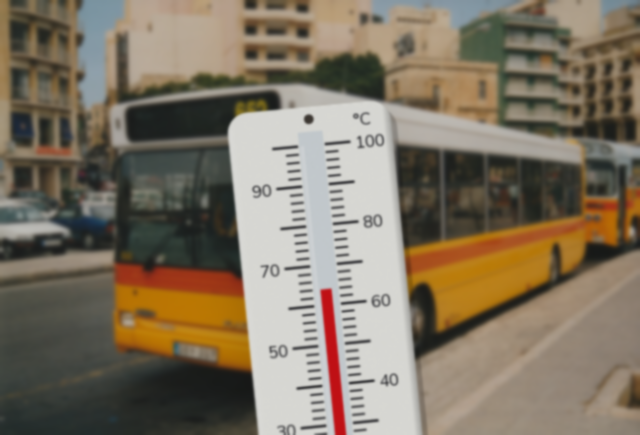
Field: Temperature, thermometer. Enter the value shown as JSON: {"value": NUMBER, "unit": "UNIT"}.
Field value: {"value": 64, "unit": "°C"}
